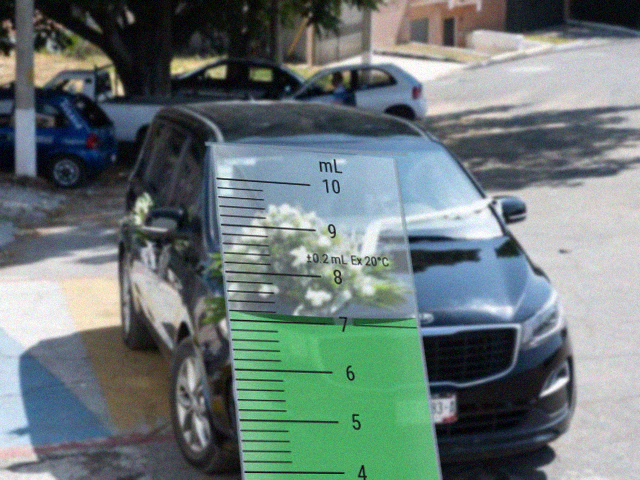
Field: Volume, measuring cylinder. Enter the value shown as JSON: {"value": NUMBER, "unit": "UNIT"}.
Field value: {"value": 7, "unit": "mL"}
